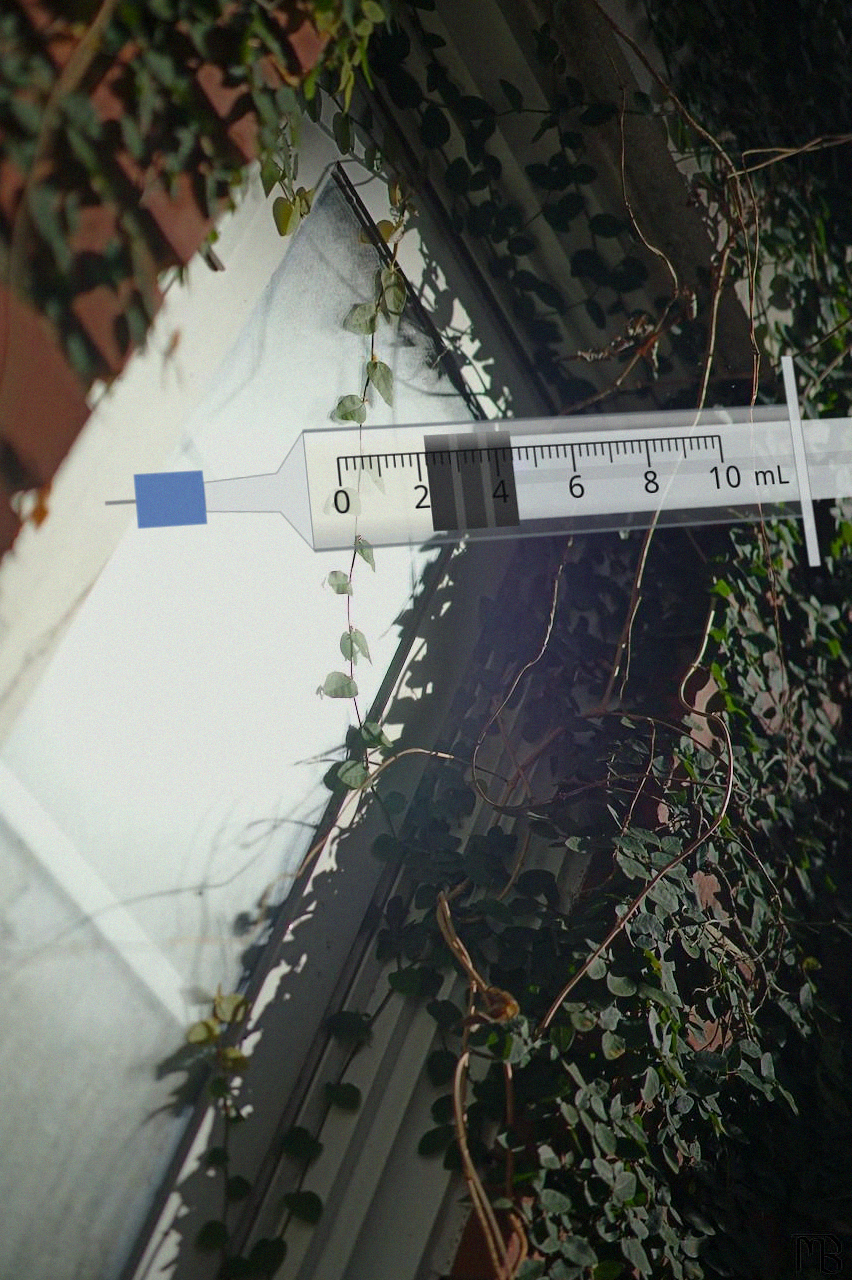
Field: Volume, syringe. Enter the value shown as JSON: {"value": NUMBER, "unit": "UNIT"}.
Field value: {"value": 2.2, "unit": "mL"}
